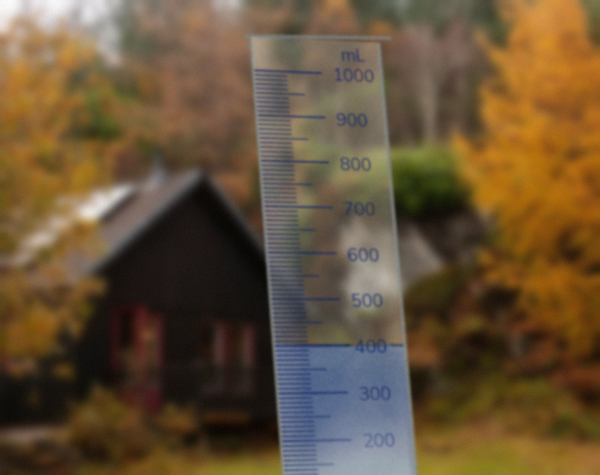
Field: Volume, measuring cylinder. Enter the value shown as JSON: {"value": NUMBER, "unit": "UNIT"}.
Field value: {"value": 400, "unit": "mL"}
